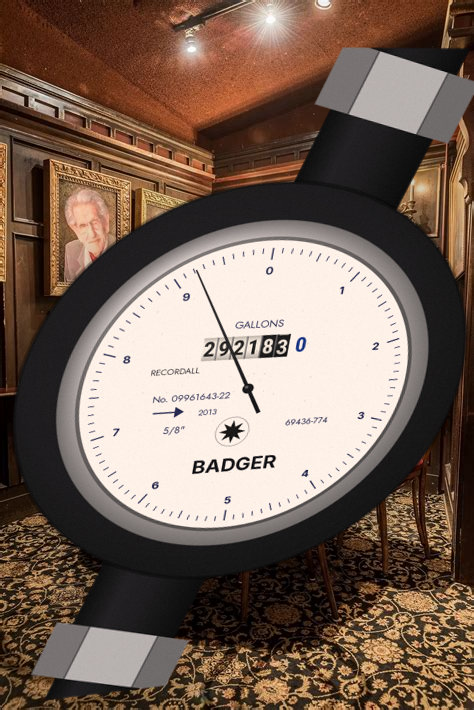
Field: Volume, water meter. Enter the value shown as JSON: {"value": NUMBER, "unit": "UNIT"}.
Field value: {"value": 2921829.2, "unit": "gal"}
